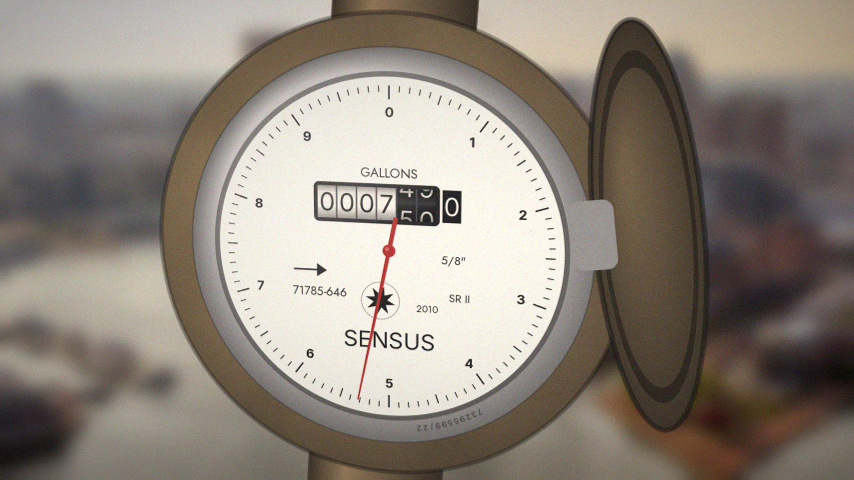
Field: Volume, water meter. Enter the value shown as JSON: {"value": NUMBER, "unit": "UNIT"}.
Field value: {"value": 7495.3, "unit": "gal"}
